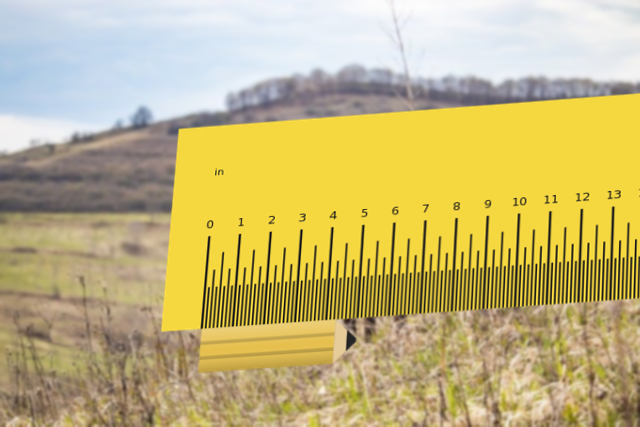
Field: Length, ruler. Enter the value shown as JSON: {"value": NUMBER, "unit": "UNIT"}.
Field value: {"value": 5, "unit": "in"}
